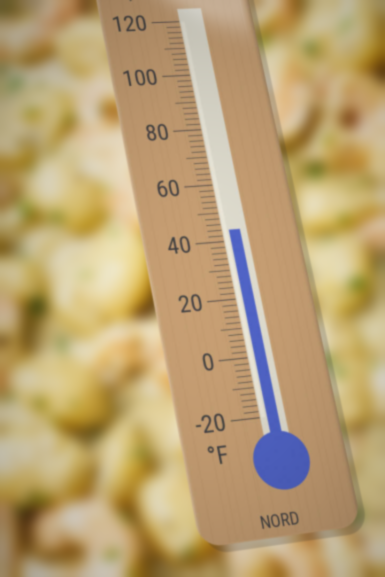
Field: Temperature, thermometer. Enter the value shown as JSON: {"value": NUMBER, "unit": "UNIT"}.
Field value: {"value": 44, "unit": "°F"}
